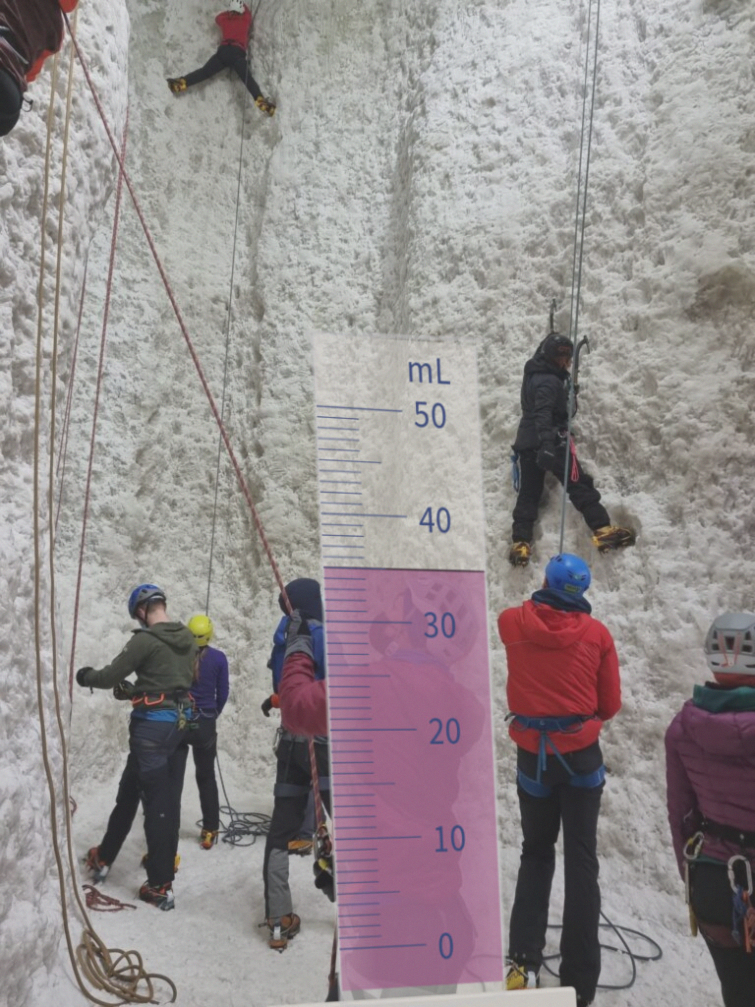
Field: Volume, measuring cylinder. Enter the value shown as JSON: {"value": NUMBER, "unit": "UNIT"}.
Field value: {"value": 35, "unit": "mL"}
